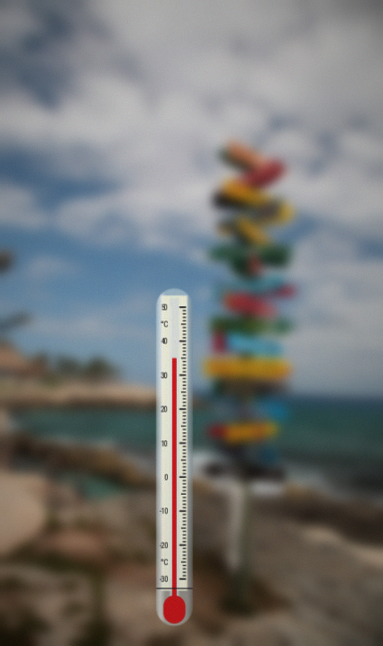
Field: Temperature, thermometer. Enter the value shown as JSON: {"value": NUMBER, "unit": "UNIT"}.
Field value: {"value": 35, "unit": "°C"}
